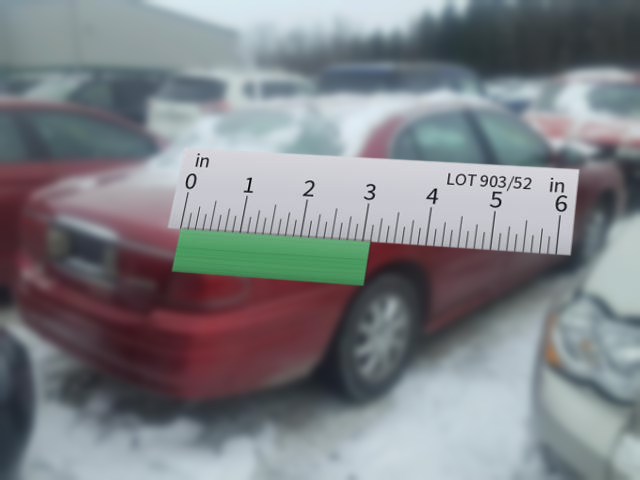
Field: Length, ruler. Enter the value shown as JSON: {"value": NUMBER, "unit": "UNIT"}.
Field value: {"value": 3.125, "unit": "in"}
